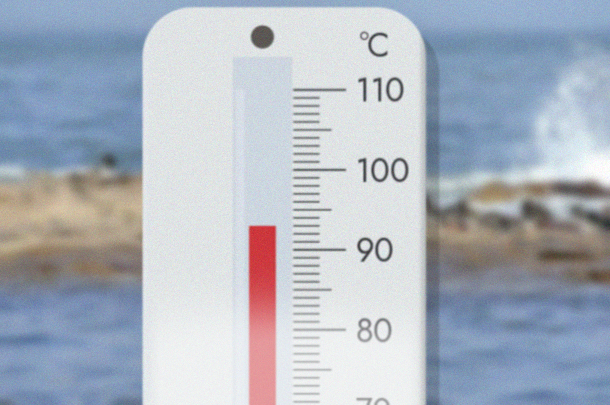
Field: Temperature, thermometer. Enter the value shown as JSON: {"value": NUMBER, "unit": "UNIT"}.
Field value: {"value": 93, "unit": "°C"}
